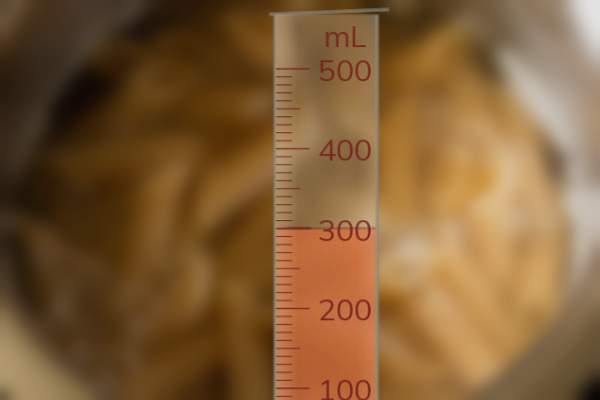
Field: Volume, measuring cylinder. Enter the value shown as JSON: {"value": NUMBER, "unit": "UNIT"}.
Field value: {"value": 300, "unit": "mL"}
